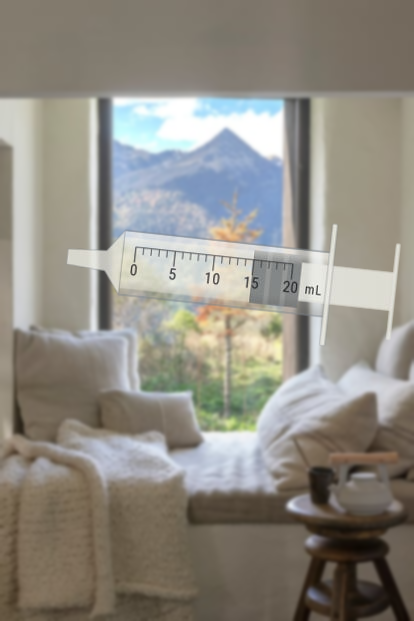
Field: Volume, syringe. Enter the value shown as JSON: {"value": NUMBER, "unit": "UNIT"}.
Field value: {"value": 15, "unit": "mL"}
